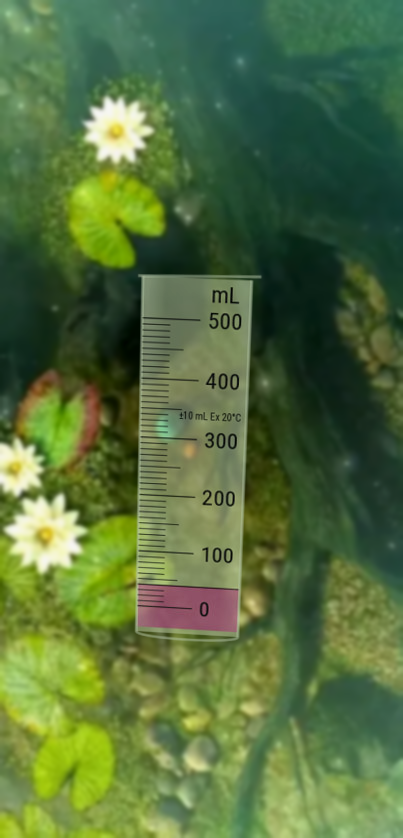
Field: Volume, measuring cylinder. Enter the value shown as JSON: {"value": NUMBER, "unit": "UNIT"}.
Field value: {"value": 40, "unit": "mL"}
